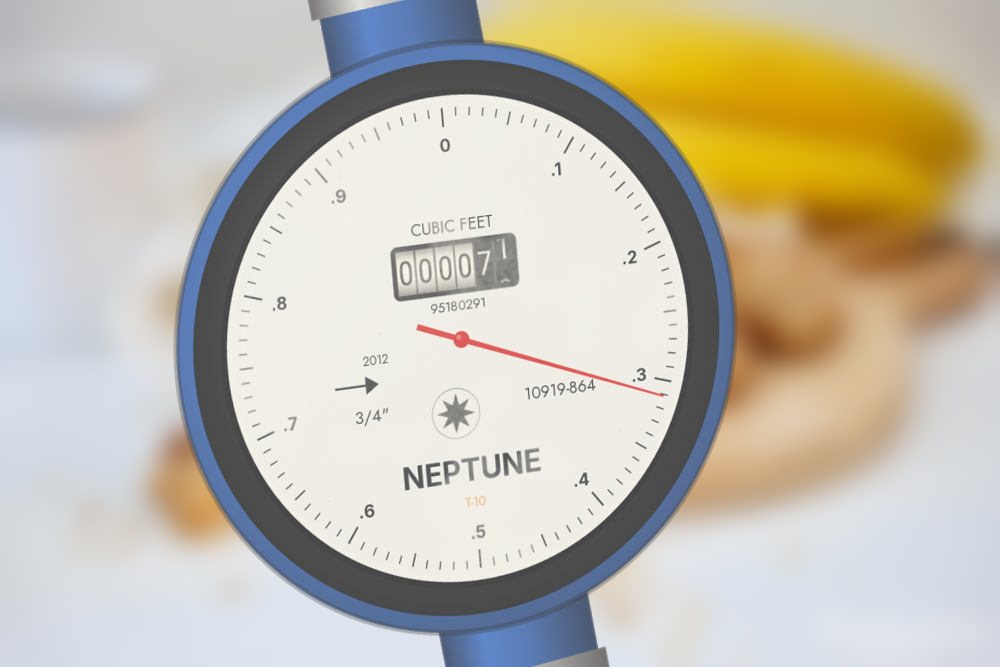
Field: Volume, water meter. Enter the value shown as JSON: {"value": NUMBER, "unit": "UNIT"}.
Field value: {"value": 71.31, "unit": "ft³"}
